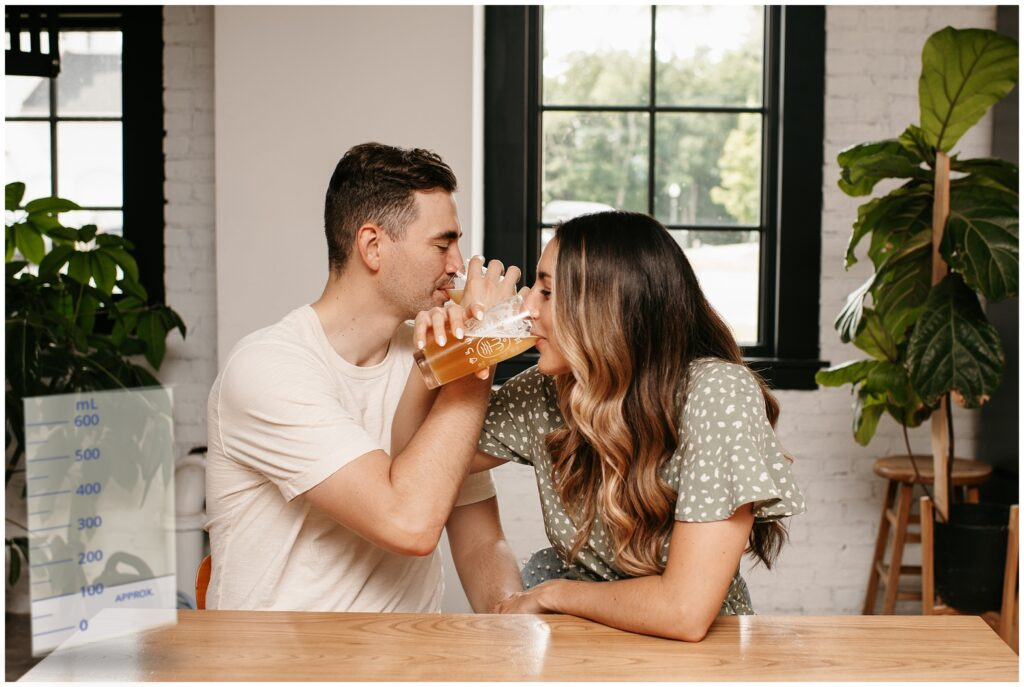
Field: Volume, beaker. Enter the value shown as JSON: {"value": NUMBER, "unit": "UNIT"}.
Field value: {"value": 100, "unit": "mL"}
